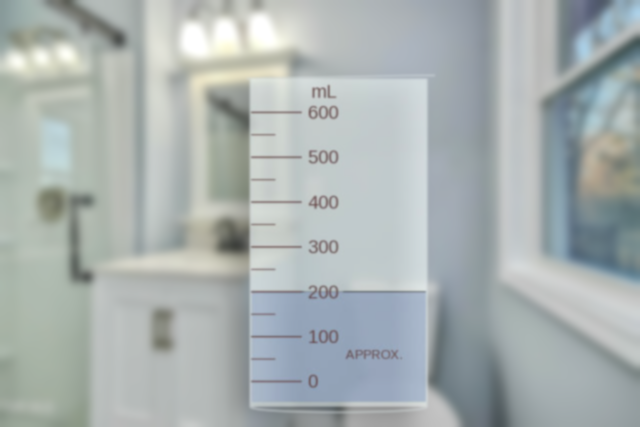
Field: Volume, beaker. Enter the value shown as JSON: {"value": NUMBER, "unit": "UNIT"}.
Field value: {"value": 200, "unit": "mL"}
